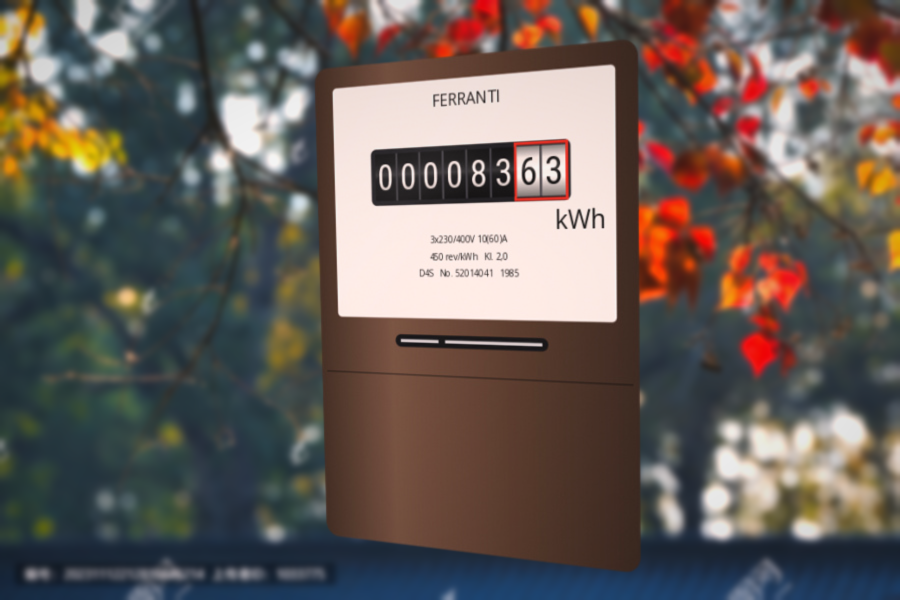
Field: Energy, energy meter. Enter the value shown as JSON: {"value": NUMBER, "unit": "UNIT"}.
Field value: {"value": 83.63, "unit": "kWh"}
